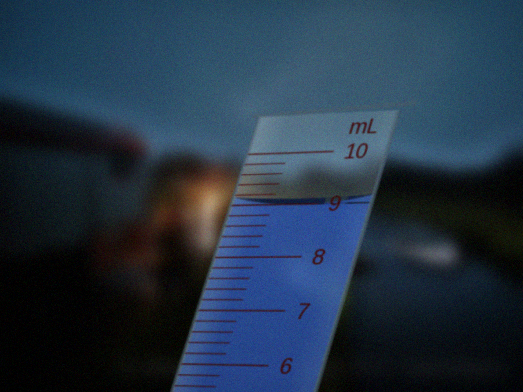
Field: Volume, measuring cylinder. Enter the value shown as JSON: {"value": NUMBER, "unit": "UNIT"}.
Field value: {"value": 9, "unit": "mL"}
